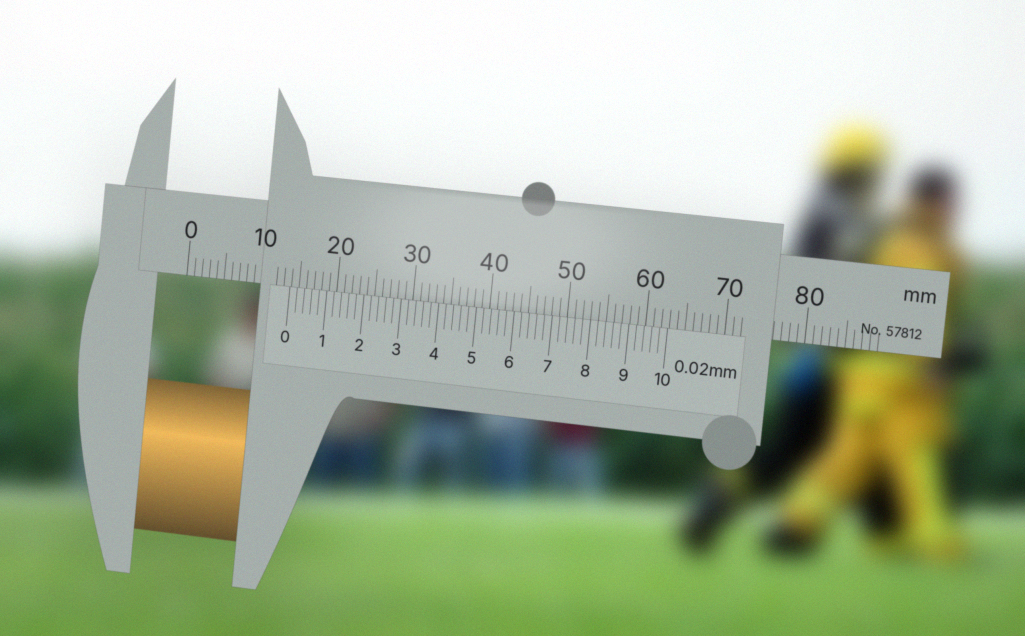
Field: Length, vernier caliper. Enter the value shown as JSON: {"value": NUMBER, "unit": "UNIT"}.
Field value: {"value": 13.8, "unit": "mm"}
